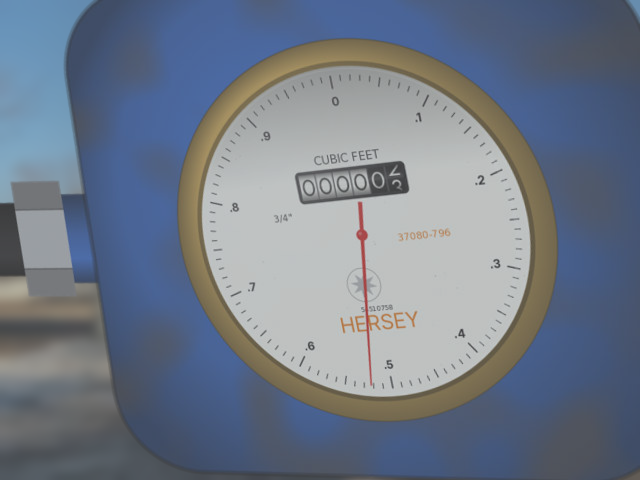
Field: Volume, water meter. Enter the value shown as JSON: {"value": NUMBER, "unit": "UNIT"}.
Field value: {"value": 2.52, "unit": "ft³"}
